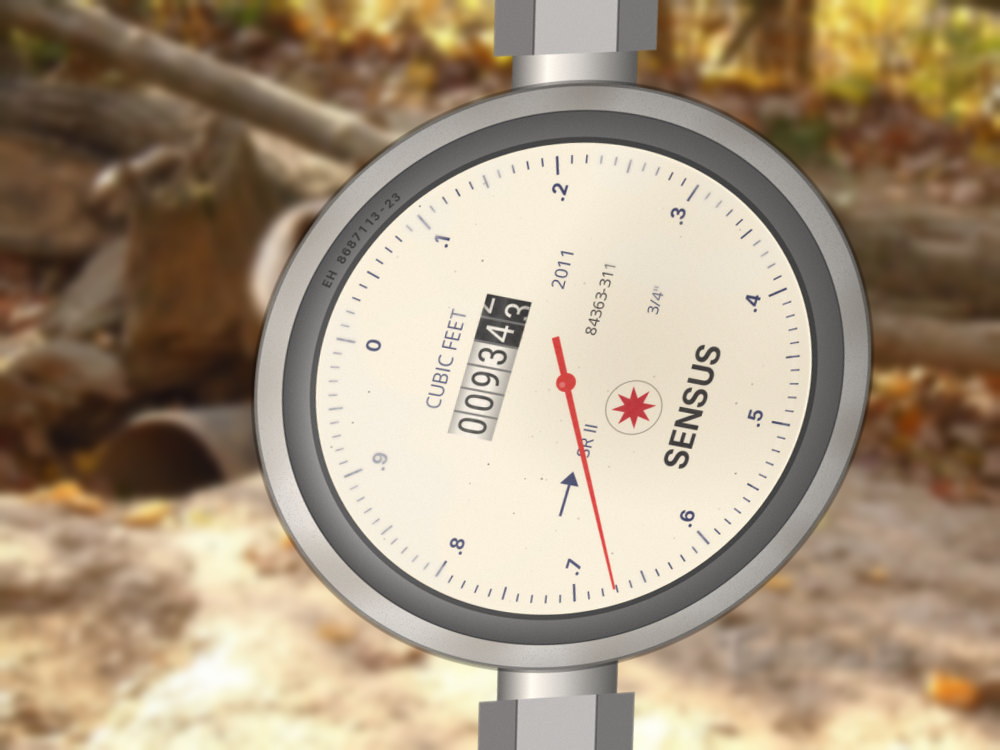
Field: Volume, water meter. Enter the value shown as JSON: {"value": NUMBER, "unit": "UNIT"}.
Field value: {"value": 9342.67, "unit": "ft³"}
